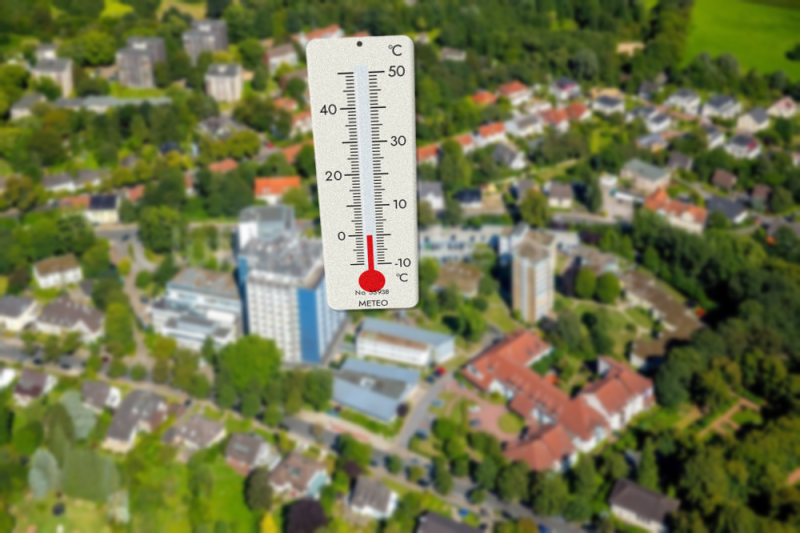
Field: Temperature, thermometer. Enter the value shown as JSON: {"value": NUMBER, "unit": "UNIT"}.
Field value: {"value": 0, "unit": "°C"}
